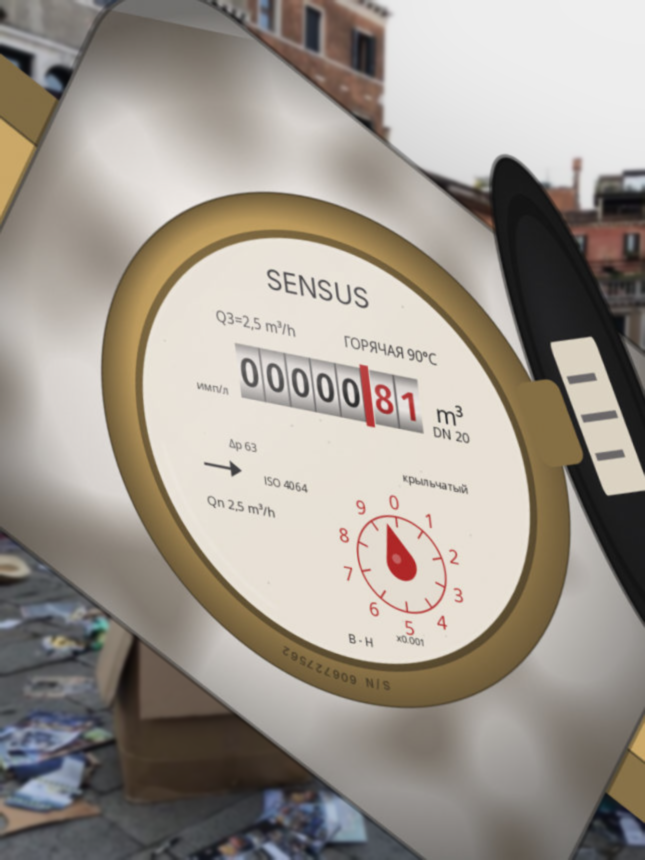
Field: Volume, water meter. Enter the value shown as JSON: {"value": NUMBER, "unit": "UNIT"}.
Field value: {"value": 0.809, "unit": "m³"}
